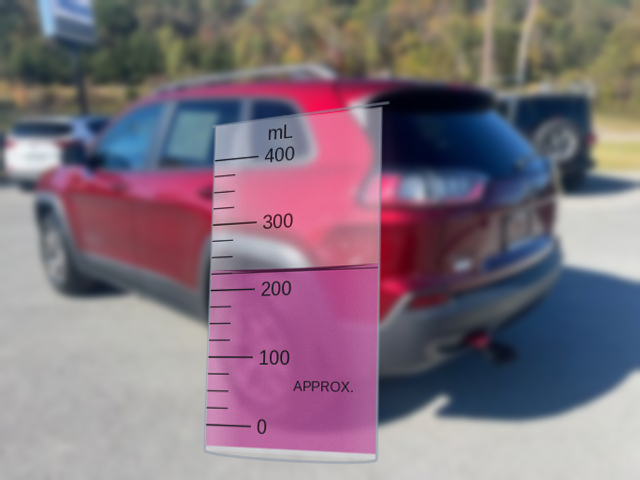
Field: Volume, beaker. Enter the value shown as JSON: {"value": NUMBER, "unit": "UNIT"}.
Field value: {"value": 225, "unit": "mL"}
